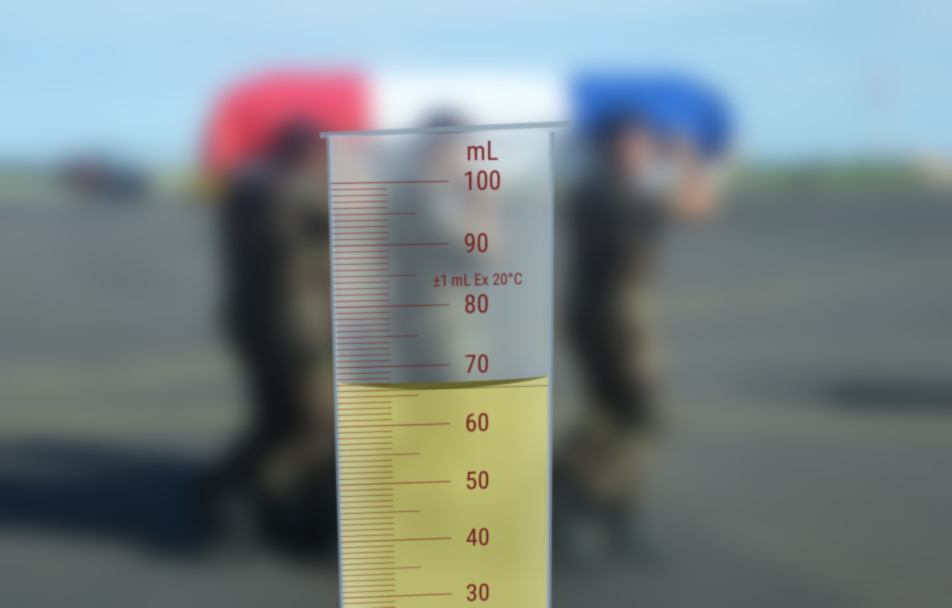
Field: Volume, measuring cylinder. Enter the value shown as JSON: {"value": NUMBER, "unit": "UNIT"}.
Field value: {"value": 66, "unit": "mL"}
